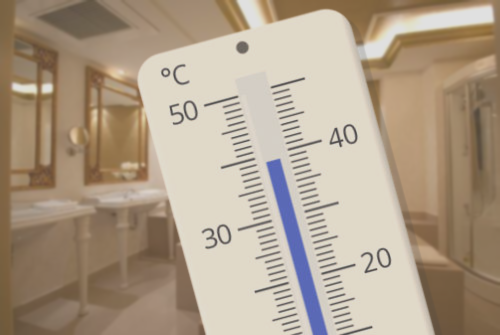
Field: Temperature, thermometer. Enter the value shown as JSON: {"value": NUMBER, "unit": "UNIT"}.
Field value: {"value": 39, "unit": "°C"}
